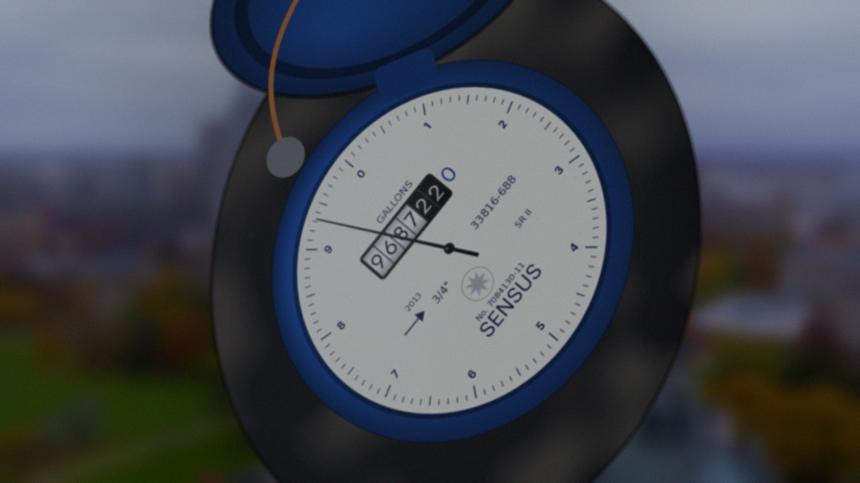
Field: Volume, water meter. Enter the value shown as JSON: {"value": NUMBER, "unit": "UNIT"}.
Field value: {"value": 9687219.3, "unit": "gal"}
